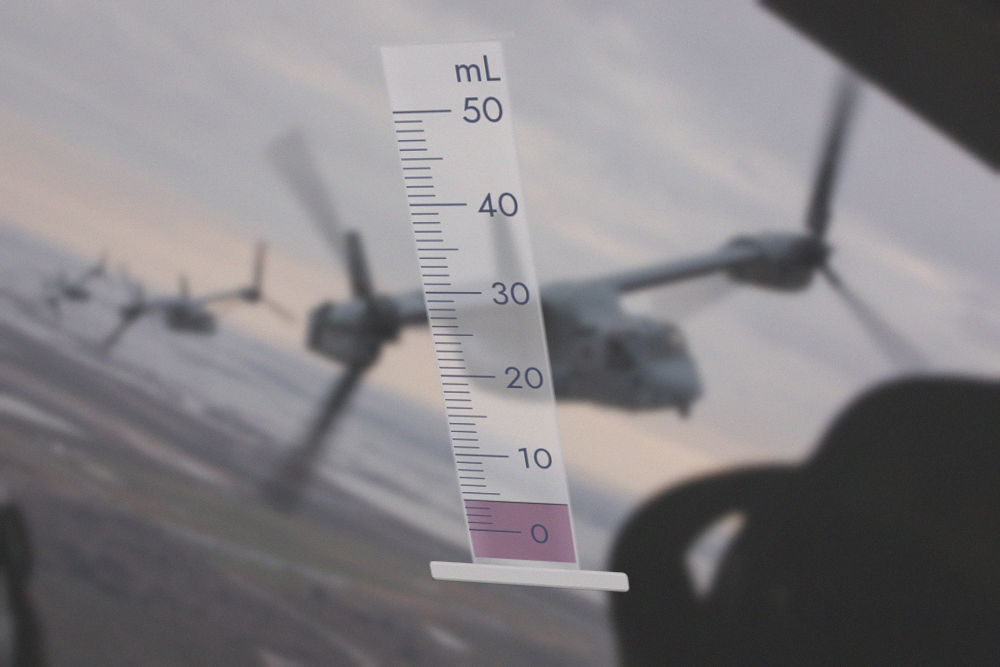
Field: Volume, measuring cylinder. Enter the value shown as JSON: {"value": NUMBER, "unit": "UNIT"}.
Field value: {"value": 4, "unit": "mL"}
